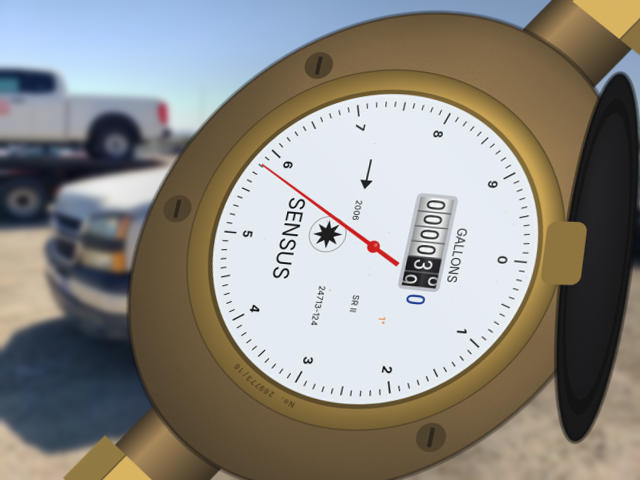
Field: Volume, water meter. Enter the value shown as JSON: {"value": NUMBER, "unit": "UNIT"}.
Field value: {"value": 385.8, "unit": "gal"}
